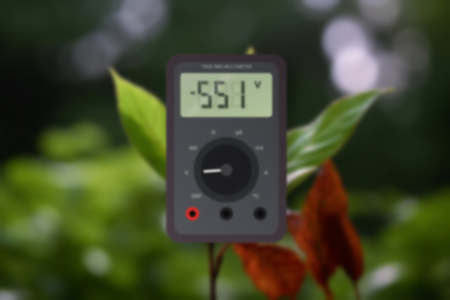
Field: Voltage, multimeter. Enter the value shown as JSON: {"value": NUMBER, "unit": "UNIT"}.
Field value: {"value": -551, "unit": "V"}
